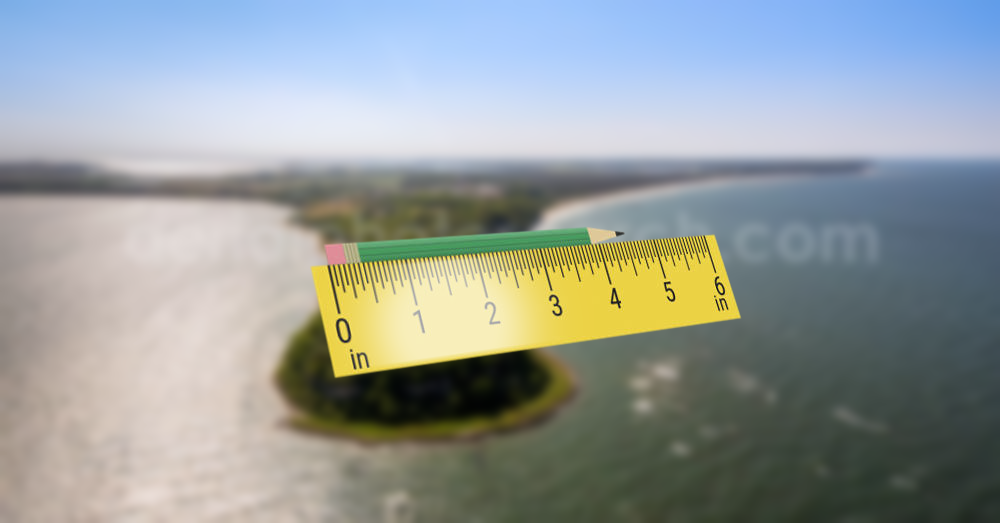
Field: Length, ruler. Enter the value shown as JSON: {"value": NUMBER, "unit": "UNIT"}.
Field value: {"value": 4.5, "unit": "in"}
